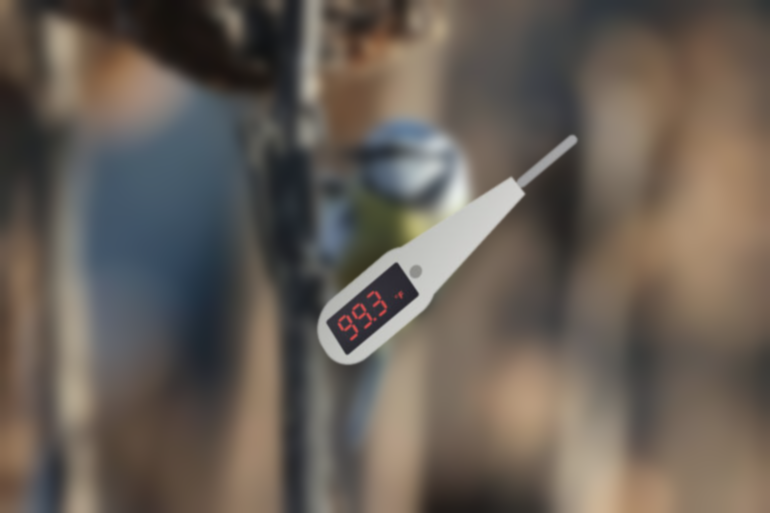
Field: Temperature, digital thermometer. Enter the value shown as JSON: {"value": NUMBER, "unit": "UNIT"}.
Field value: {"value": 99.3, "unit": "°F"}
